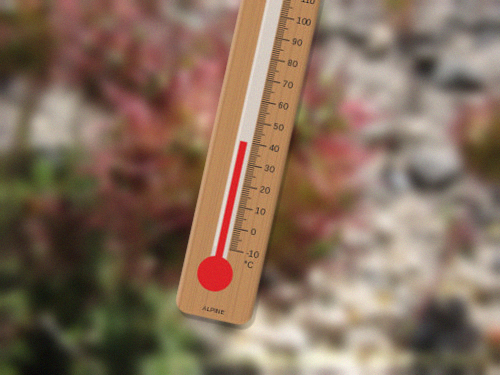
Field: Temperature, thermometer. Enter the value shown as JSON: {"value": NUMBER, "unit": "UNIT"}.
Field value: {"value": 40, "unit": "°C"}
